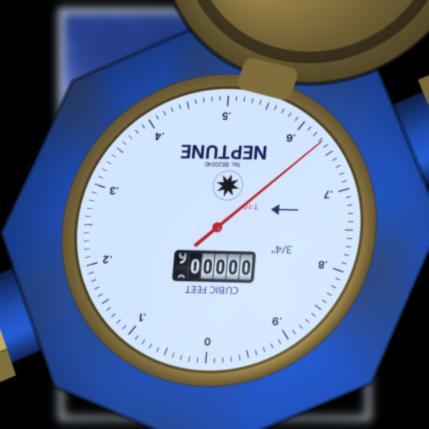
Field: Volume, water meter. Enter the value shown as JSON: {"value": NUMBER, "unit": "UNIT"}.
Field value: {"value": 5.63, "unit": "ft³"}
